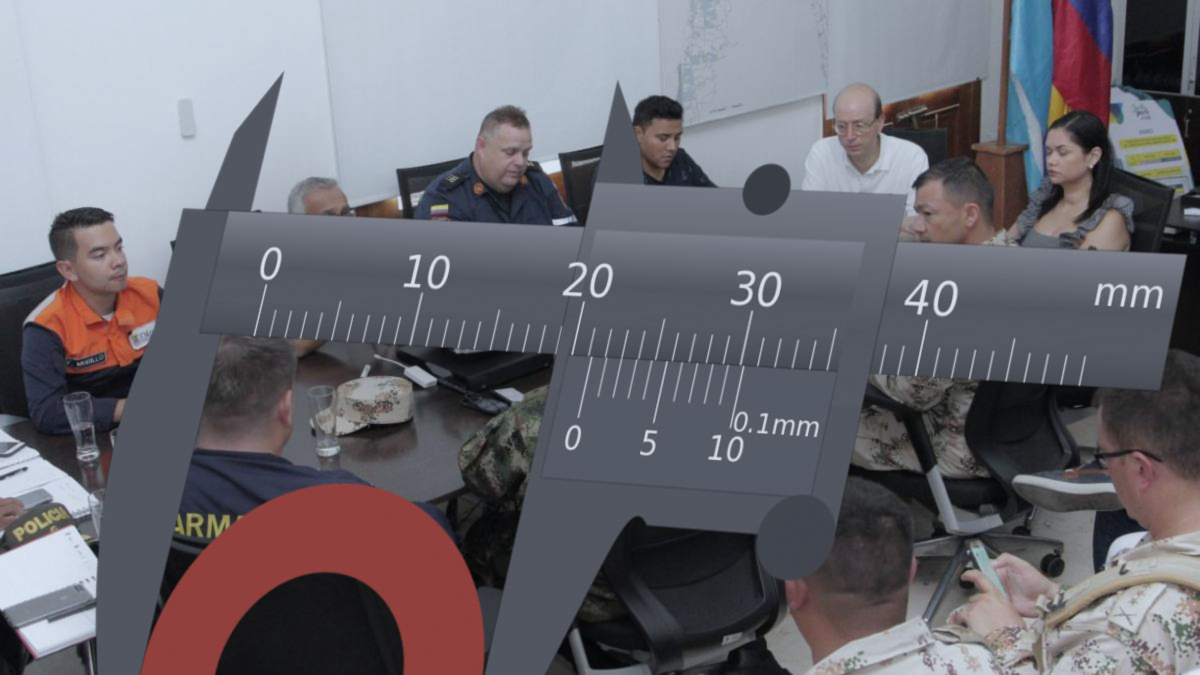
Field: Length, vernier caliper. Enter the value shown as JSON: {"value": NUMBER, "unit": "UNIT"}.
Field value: {"value": 21.2, "unit": "mm"}
